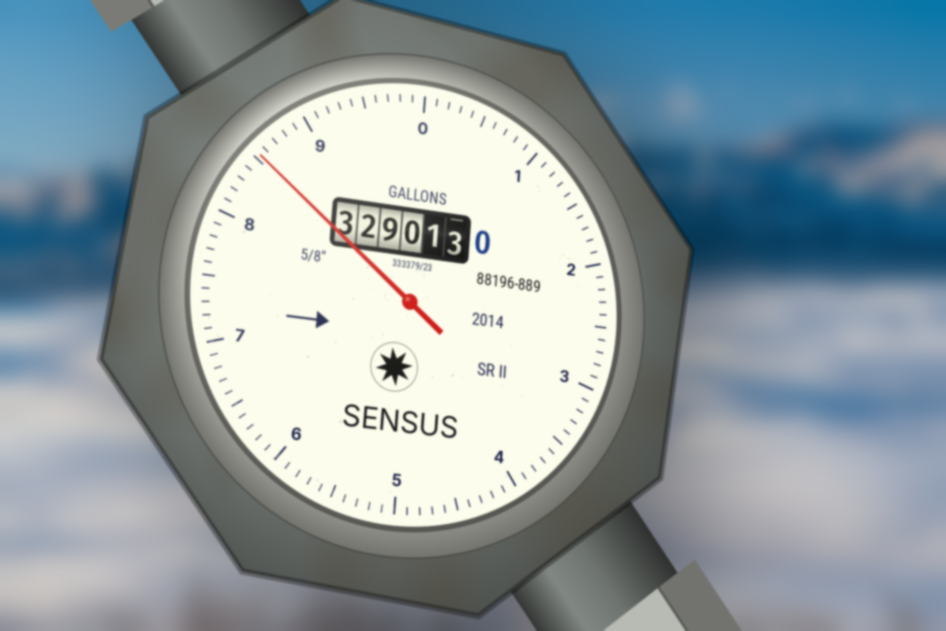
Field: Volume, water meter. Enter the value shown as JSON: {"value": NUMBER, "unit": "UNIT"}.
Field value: {"value": 3290128.5, "unit": "gal"}
